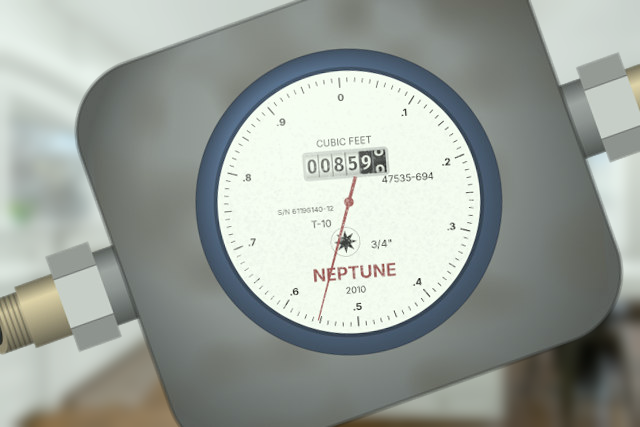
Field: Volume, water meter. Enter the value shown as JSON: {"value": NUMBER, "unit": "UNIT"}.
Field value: {"value": 8598.55, "unit": "ft³"}
